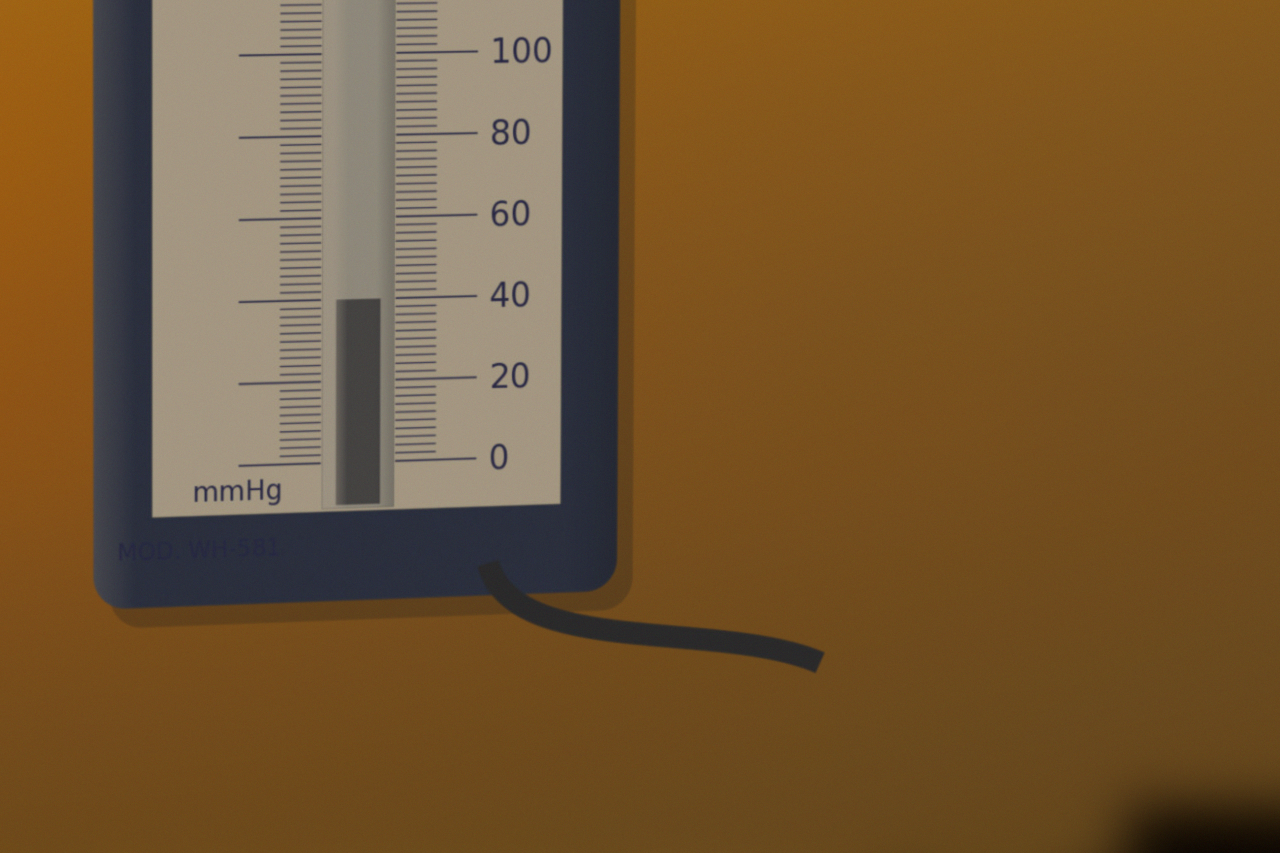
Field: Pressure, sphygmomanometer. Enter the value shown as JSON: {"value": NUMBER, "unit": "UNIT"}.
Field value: {"value": 40, "unit": "mmHg"}
